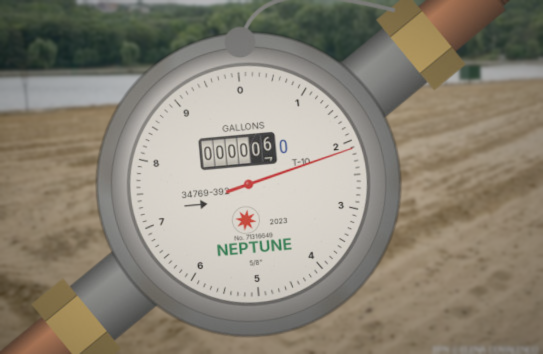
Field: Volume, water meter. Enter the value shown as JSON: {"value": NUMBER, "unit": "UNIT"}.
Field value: {"value": 62.1, "unit": "gal"}
